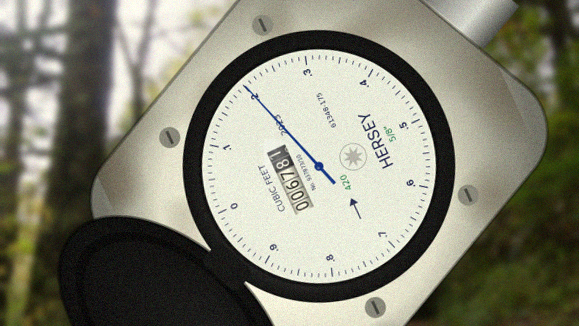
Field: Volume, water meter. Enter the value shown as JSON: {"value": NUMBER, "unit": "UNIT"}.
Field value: {"value": 6781.20, "unit": "ft³"}
